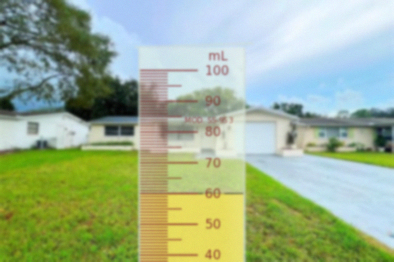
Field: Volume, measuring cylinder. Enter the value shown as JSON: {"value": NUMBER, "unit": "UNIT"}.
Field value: {"value": 60, "unit": "mL"}
